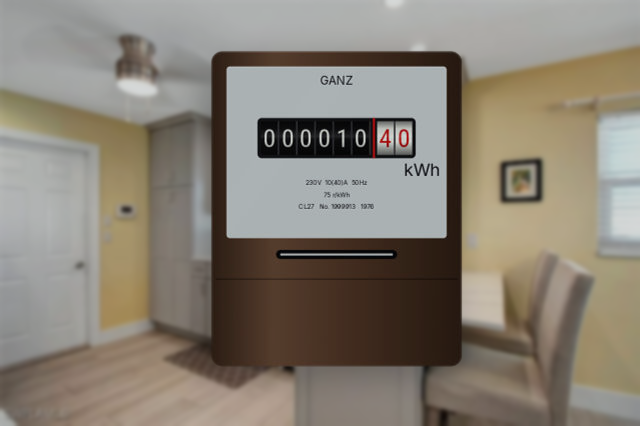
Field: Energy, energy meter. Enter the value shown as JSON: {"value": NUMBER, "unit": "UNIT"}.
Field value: {"value": 10.40, "unit": "kWh"}
